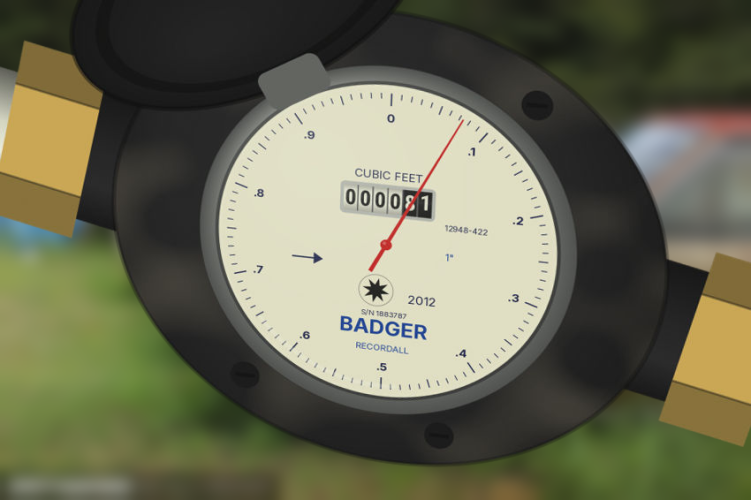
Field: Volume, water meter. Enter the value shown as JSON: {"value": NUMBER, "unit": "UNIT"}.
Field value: {"value": 81.07, "unit": "ft³"}
